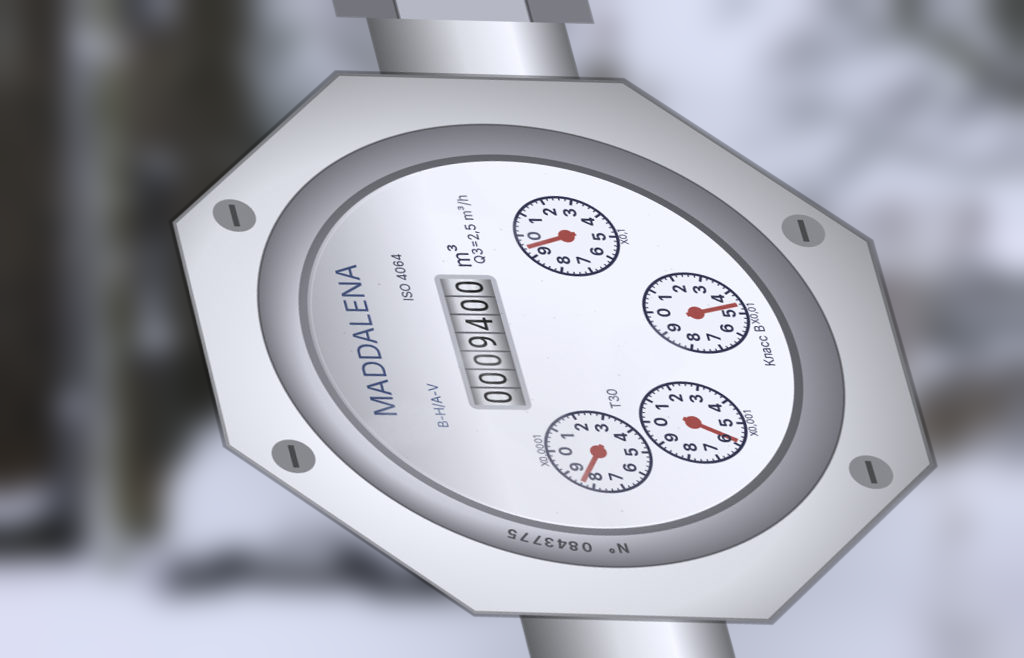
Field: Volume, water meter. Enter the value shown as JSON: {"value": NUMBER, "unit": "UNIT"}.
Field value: {"value": 9399.9458, "unit": "m³"}
